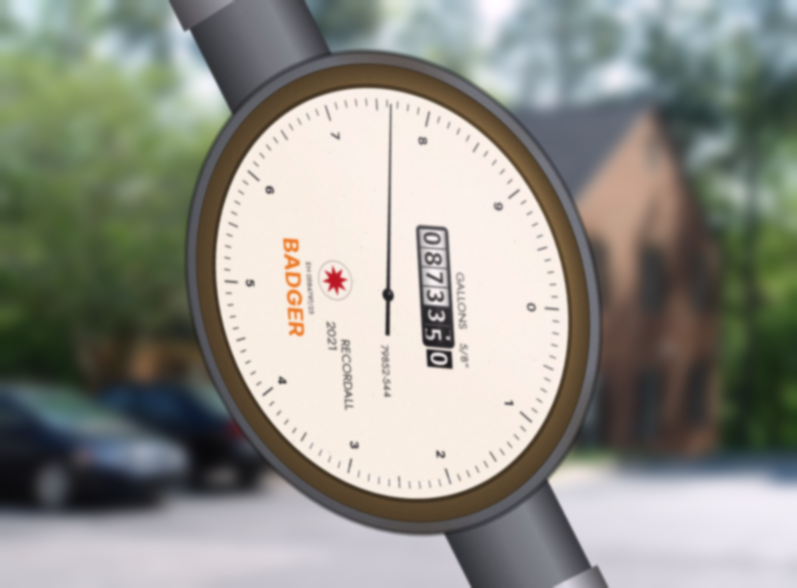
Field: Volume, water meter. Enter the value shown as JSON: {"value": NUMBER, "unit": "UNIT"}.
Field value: {"value": 873347.6, "unit": "gal"}
